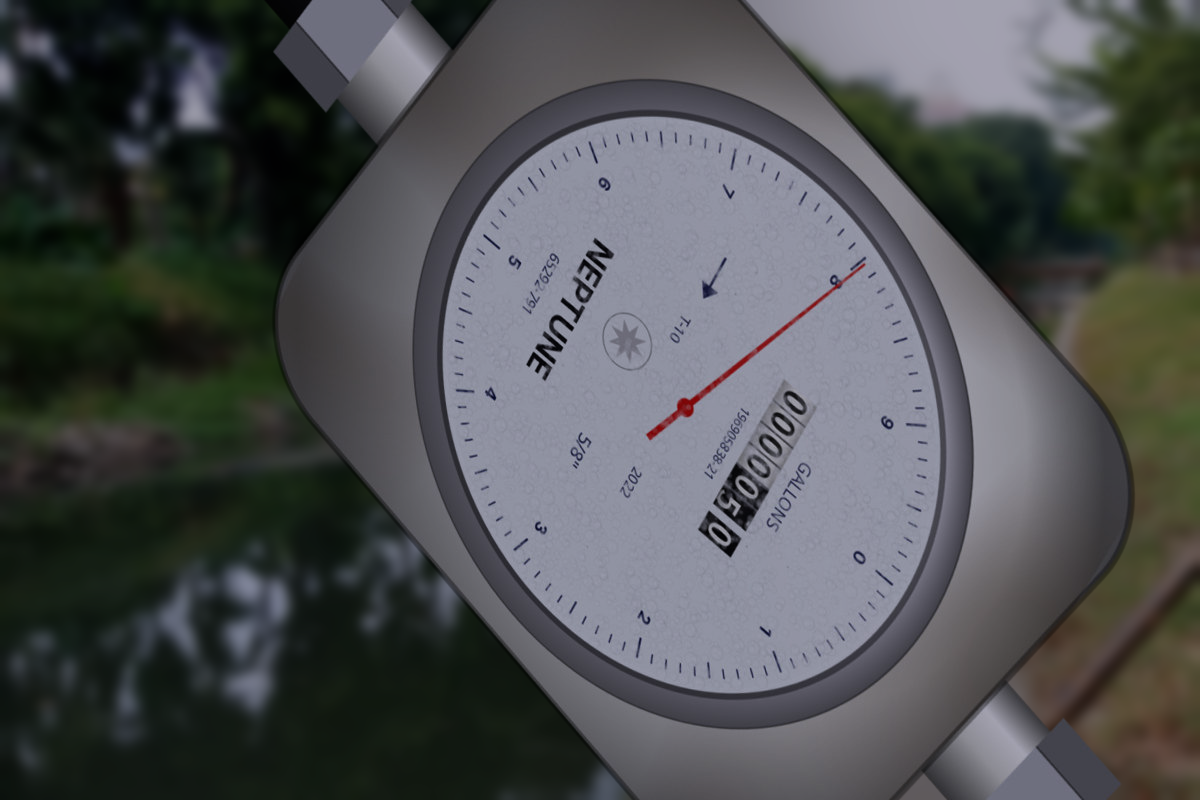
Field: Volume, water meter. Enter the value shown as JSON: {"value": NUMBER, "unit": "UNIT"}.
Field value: {"value": 48.0, "unit": "gal"}
